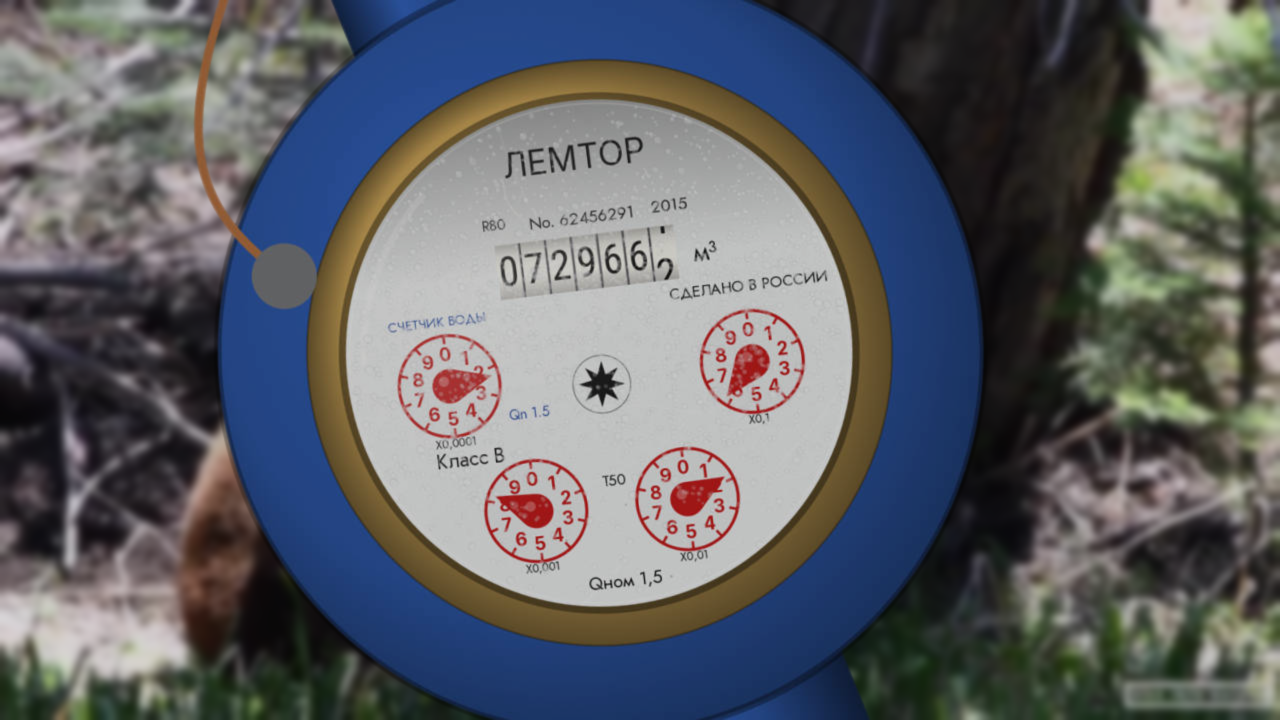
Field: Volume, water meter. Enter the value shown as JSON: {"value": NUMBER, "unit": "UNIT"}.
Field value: {"value": 729661.6182, "unit": "m³"}
